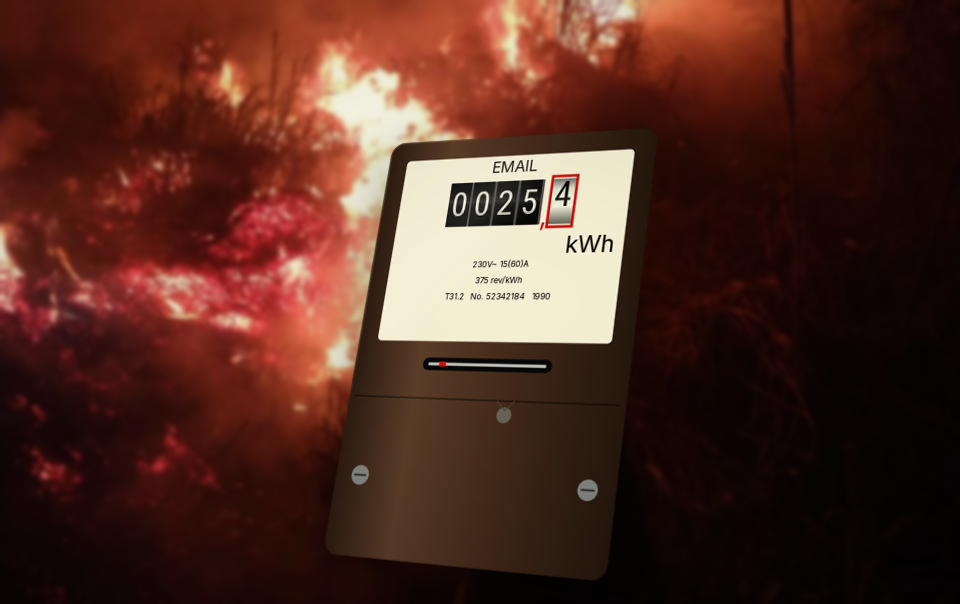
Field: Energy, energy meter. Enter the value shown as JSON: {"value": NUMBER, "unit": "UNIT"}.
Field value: {"value": 25.4, "unit": "kWh"}
